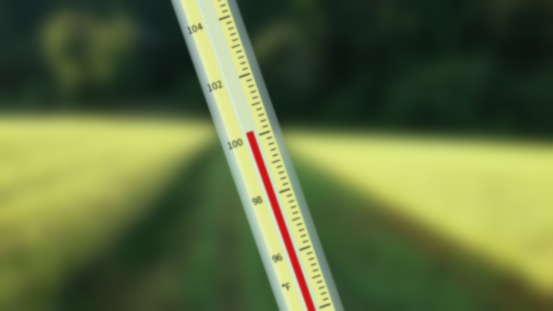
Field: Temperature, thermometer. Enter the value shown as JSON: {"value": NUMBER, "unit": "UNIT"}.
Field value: {"value": 100.2, "unit": "°F"}
